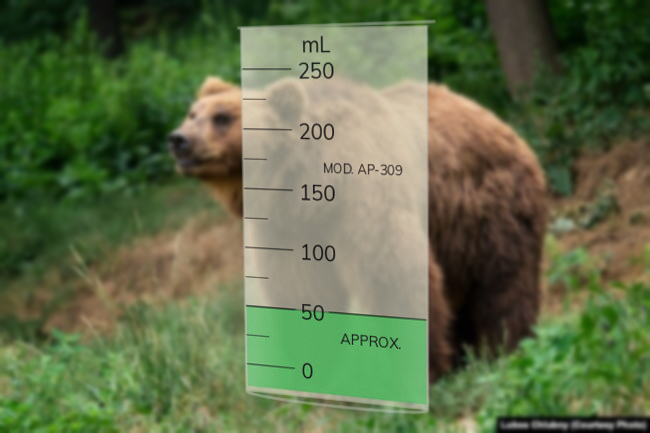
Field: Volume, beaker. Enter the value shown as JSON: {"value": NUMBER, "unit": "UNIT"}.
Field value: {"value": 50, "unit": "mL"}
